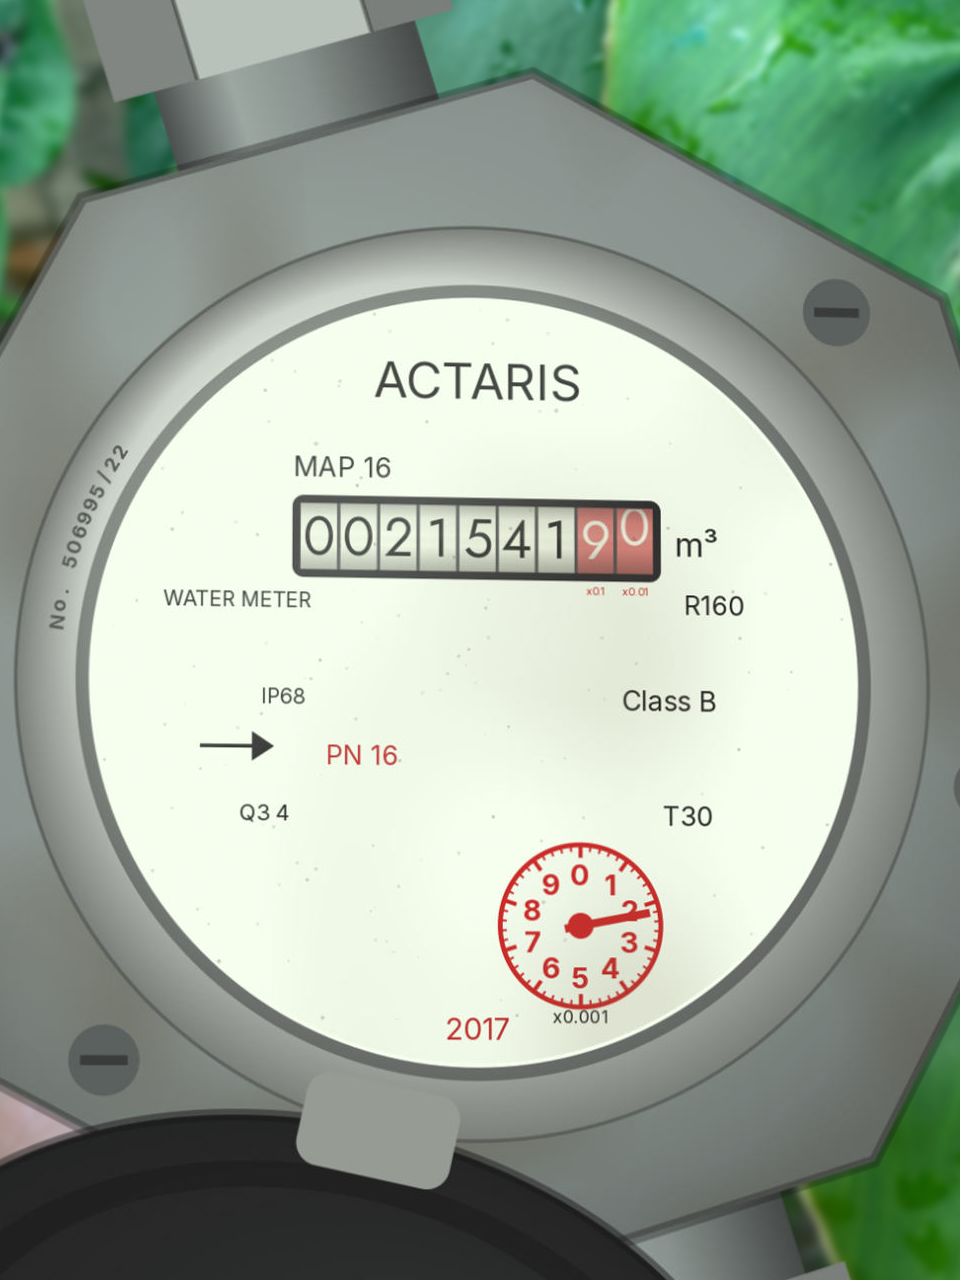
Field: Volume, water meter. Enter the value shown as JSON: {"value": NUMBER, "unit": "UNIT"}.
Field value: {"value": 21541.902, "unit": "m³"}
